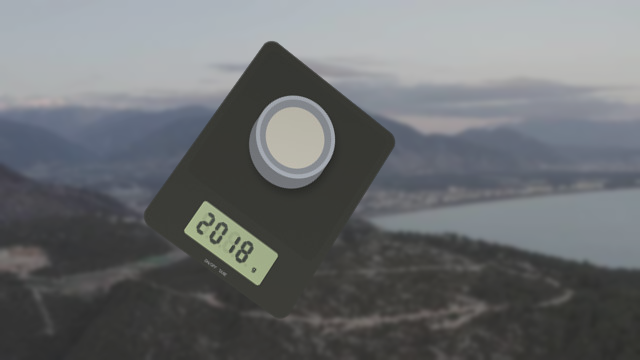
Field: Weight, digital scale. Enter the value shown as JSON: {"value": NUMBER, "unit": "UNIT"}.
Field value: {"value": 2018, "unit": "g"}
